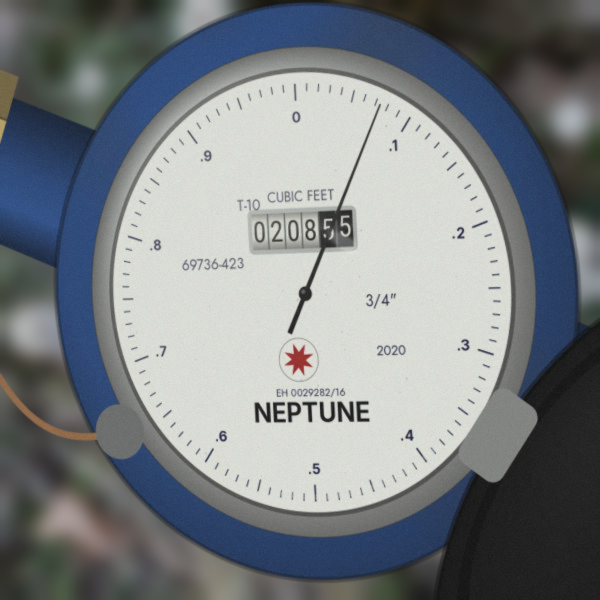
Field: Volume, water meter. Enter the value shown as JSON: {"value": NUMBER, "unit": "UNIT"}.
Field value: {"value": 20855.07, "unit": "ft³"}
